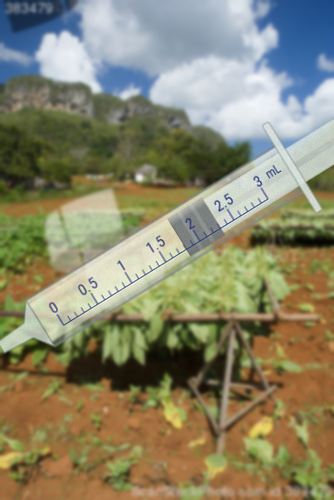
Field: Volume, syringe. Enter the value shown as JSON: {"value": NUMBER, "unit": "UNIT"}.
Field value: {"value": 1.8, "unit": "mL"}
